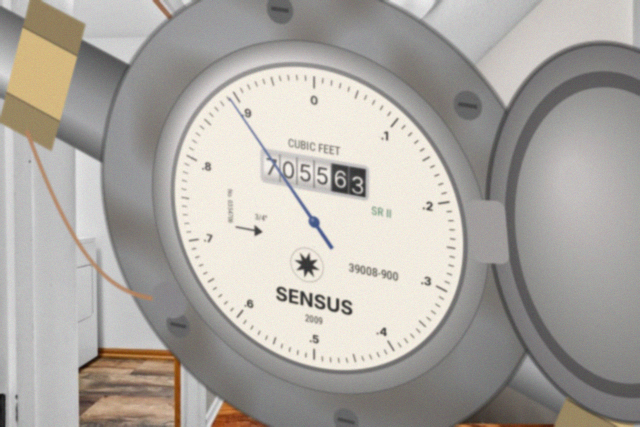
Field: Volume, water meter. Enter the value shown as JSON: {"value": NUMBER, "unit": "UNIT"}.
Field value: {"value": 705562.89, "unit": "ft³"}
